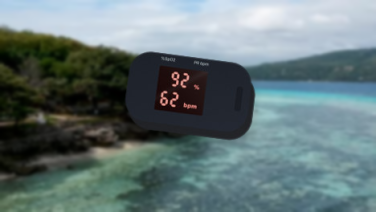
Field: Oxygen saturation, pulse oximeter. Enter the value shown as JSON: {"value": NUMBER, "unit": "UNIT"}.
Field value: {"value": 92, "unit": "%"}
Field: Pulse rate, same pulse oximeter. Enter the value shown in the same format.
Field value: {"value": 62, "unit": "bpm"}
